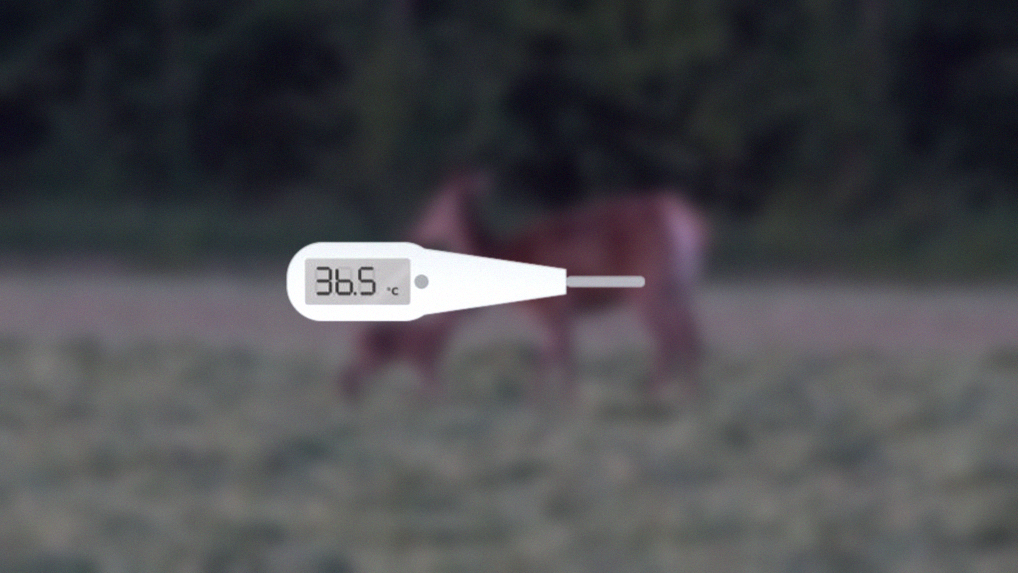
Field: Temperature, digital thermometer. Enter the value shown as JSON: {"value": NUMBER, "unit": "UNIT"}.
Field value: {"value": 36.5, "unit": "°C"}
